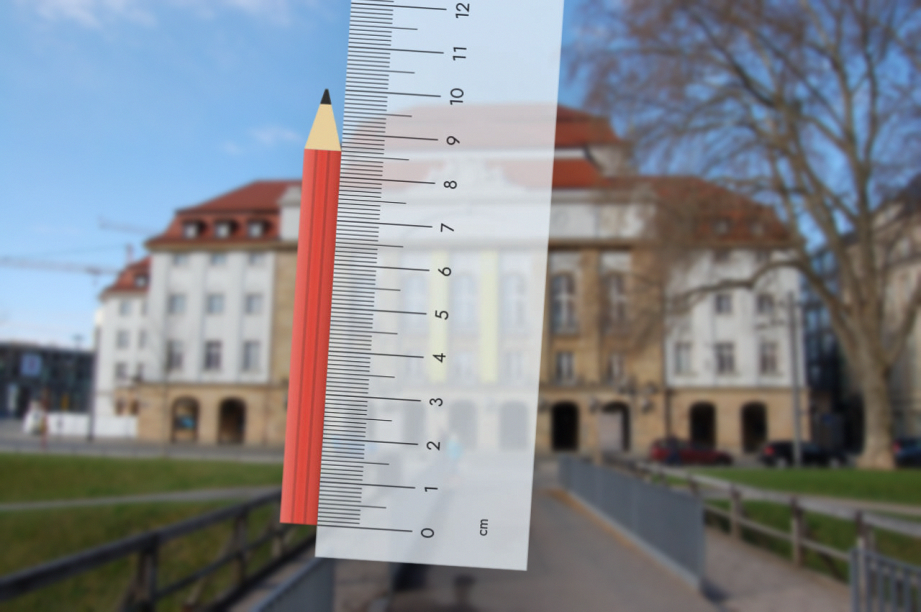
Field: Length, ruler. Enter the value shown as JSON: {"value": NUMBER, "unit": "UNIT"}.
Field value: {"value": 10, "unit": "cm"}
